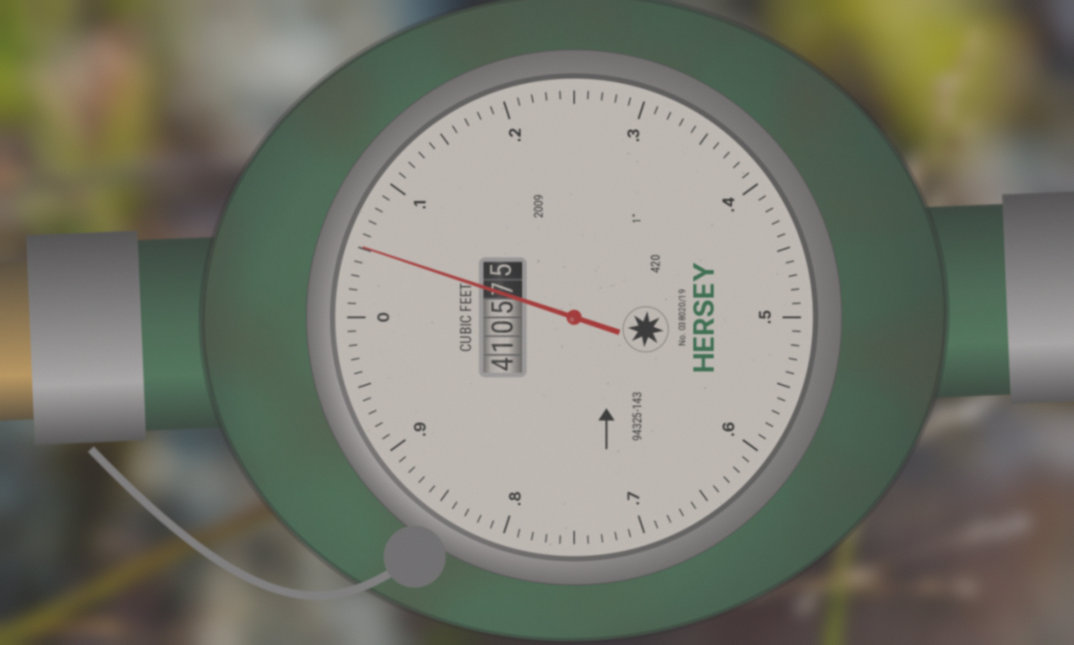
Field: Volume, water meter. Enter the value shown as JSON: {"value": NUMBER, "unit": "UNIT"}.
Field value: {"value": 410575.05, "unit": "ft³"}
